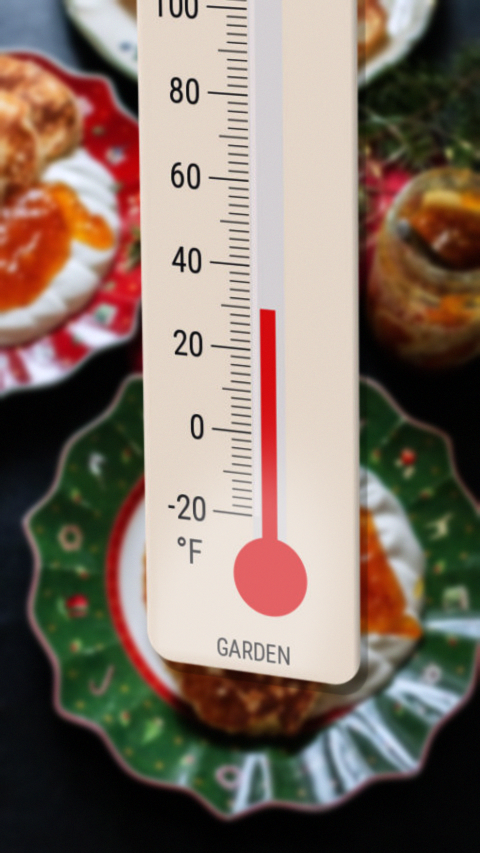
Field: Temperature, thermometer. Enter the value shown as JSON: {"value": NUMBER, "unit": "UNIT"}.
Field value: {"value": 30, "unit": "°F"}
